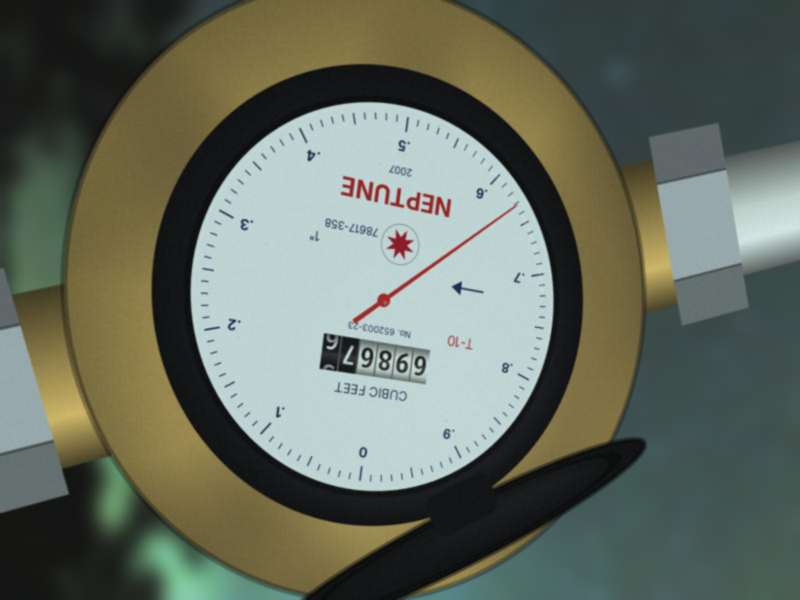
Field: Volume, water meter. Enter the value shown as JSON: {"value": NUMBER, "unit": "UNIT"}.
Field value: {"value": 698675.63, "unit": "ft³"}
